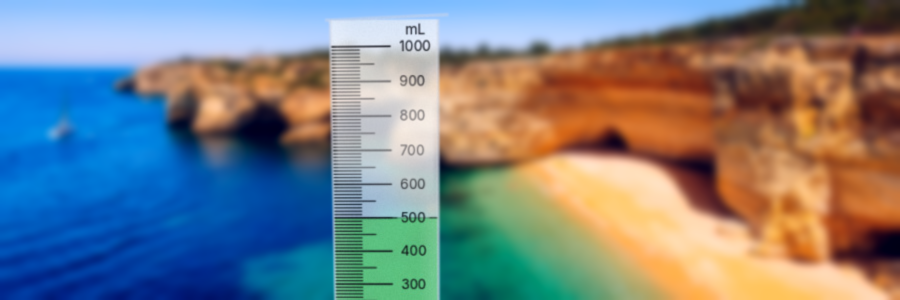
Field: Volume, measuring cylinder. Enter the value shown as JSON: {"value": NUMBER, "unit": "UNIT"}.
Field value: {"value": 500, "unit": "mL"}
